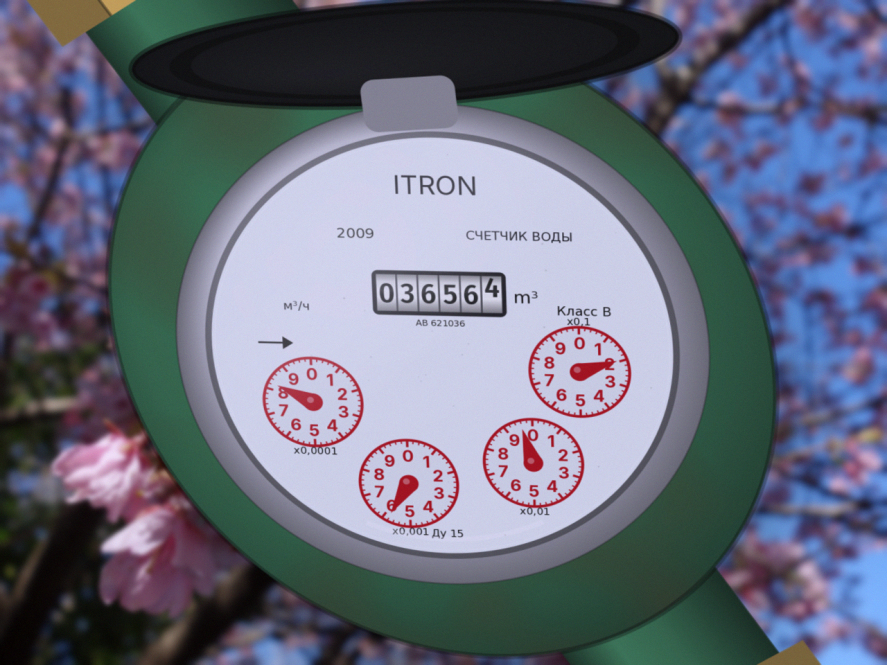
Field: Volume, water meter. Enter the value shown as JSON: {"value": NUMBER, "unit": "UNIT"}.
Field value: {"value": 36564.1958, "unit": "m³"}
